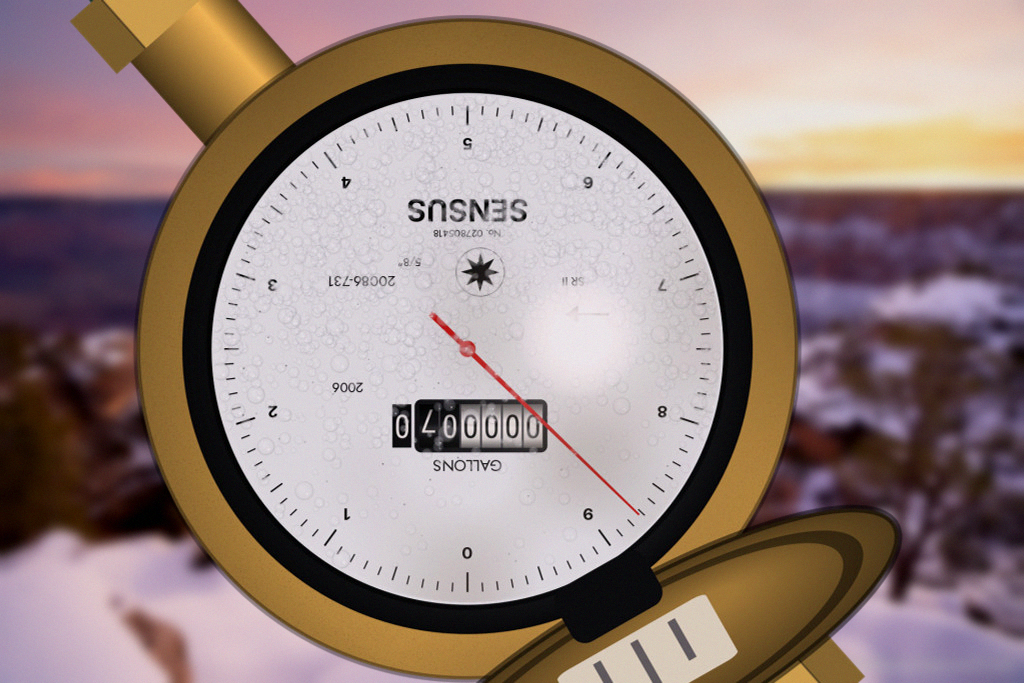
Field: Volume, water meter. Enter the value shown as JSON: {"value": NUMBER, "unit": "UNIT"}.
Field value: {"value": 68.7, "unit": "gal"}
